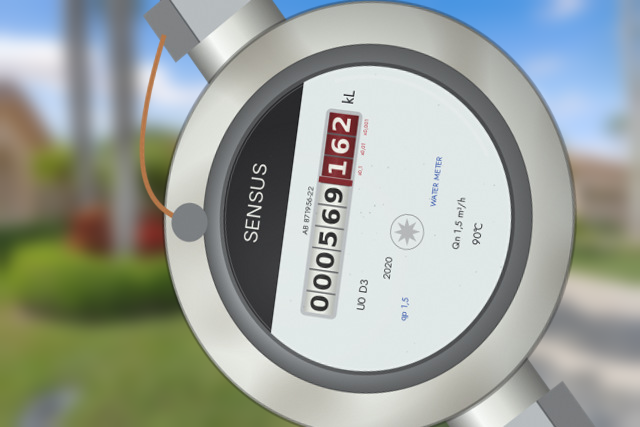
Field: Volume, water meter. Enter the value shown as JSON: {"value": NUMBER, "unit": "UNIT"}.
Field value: {"value": 569.162, "unit": "kL"}
